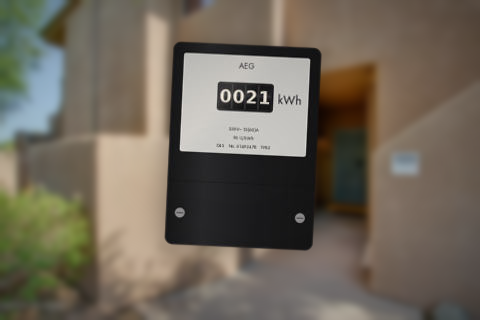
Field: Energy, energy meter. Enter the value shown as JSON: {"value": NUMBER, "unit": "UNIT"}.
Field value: {"value": 21, "unit": "kWh"}
